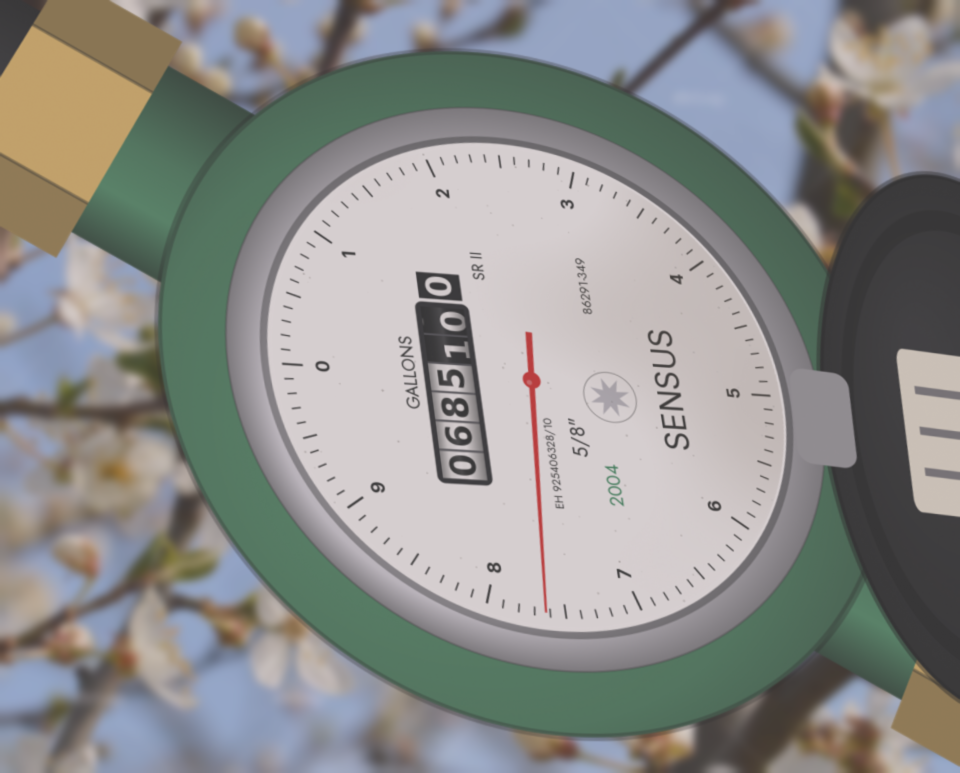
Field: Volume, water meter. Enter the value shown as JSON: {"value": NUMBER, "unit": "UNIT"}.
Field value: {"value": 685097.6, "unit": "gal"}
